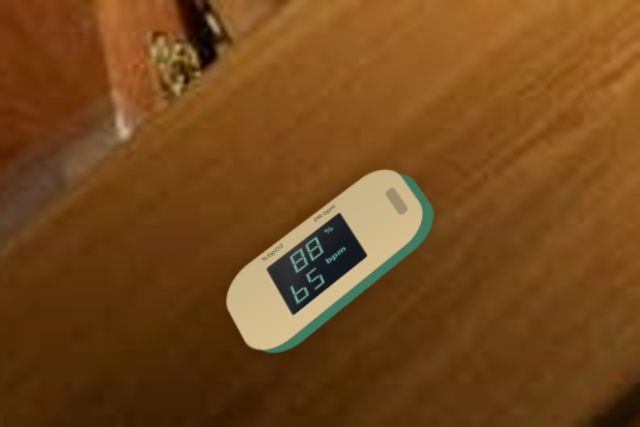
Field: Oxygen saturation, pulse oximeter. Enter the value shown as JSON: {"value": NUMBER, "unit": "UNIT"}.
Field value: {"value": 88, "unit": "%"}
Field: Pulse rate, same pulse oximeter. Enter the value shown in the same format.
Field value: {"value": 65, "unit": "bpm"}
